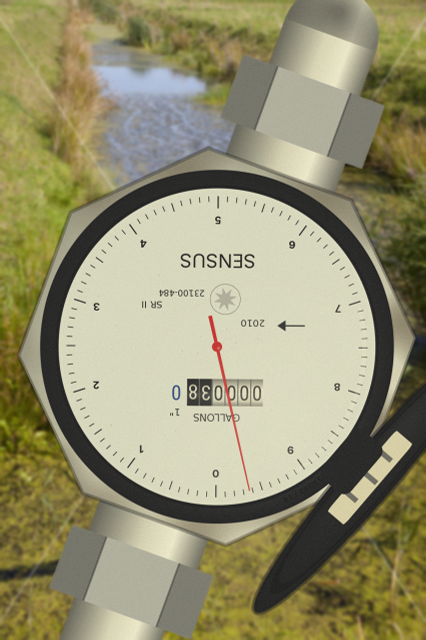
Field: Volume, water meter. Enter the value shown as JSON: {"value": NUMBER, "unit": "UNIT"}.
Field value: {"value": 379.6, "unit": "gal"}
